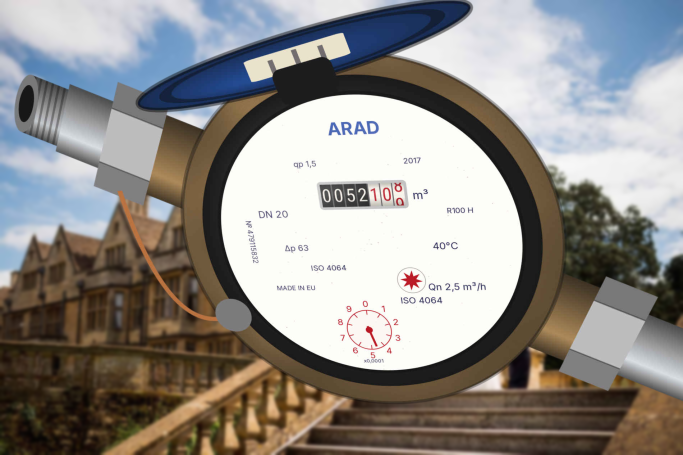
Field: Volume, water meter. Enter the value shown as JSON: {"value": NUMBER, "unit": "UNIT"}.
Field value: {"value": 52.1084, "unit": "m³"}
